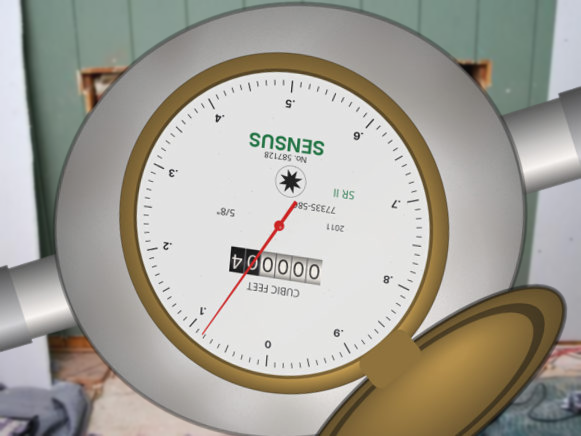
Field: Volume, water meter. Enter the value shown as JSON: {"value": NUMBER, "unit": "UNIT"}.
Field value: {"value": 4.08, "unit": "ft³"}
